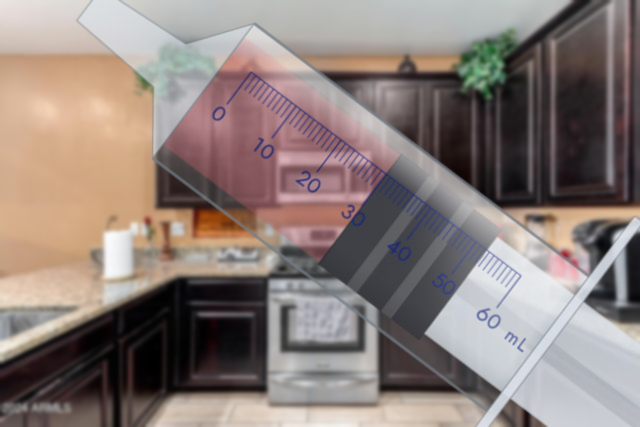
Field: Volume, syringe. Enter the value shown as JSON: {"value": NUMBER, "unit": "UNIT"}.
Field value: {"value": 30, "unit": "mL"}
